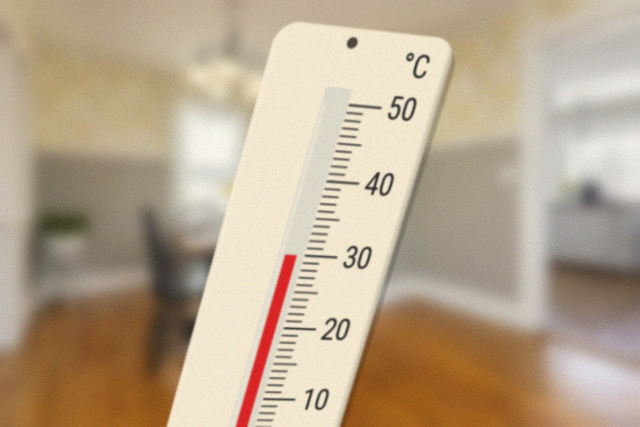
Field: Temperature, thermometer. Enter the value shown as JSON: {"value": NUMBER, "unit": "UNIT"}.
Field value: {"value": 30, "unit": "°C"}
